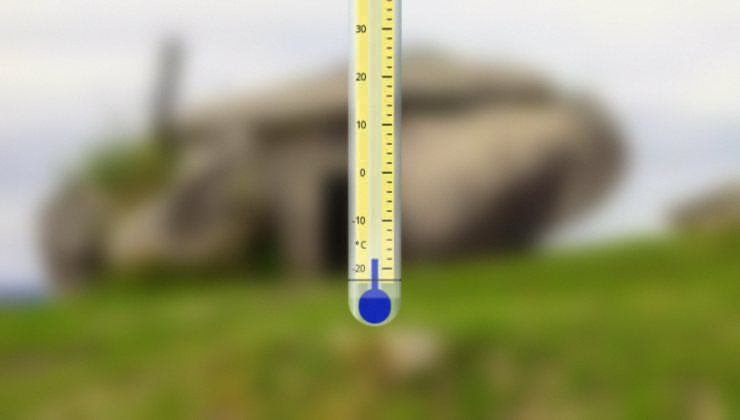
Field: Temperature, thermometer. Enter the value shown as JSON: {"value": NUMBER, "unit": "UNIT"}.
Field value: {"value": -18, "unit": "°C"}
